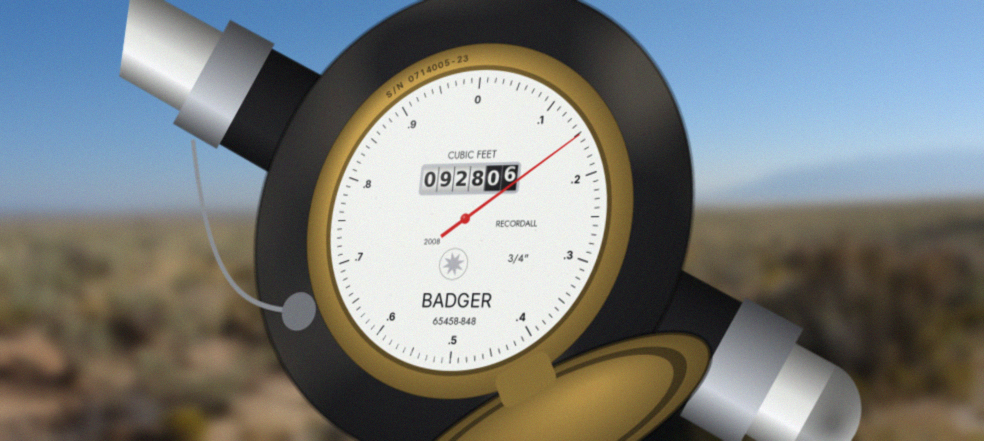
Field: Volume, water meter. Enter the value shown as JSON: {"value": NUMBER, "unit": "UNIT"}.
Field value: {"value": 92806.15, "unit": "ft³"}
